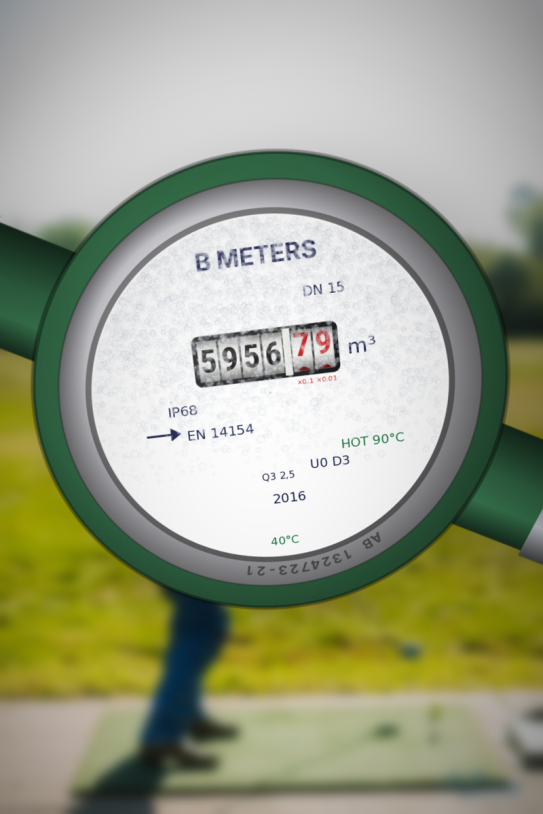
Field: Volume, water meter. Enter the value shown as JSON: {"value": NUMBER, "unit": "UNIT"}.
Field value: {"value": 5956.79, "unit": "m³"}
